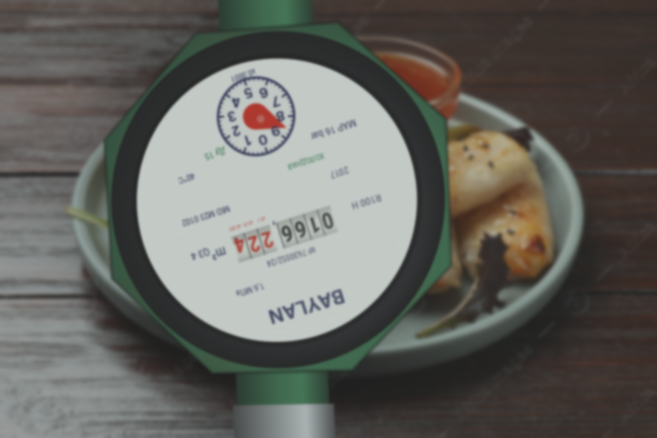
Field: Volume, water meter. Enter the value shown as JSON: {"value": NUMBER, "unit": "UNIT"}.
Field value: {"value": 166.2238, "unit": "m³"}
